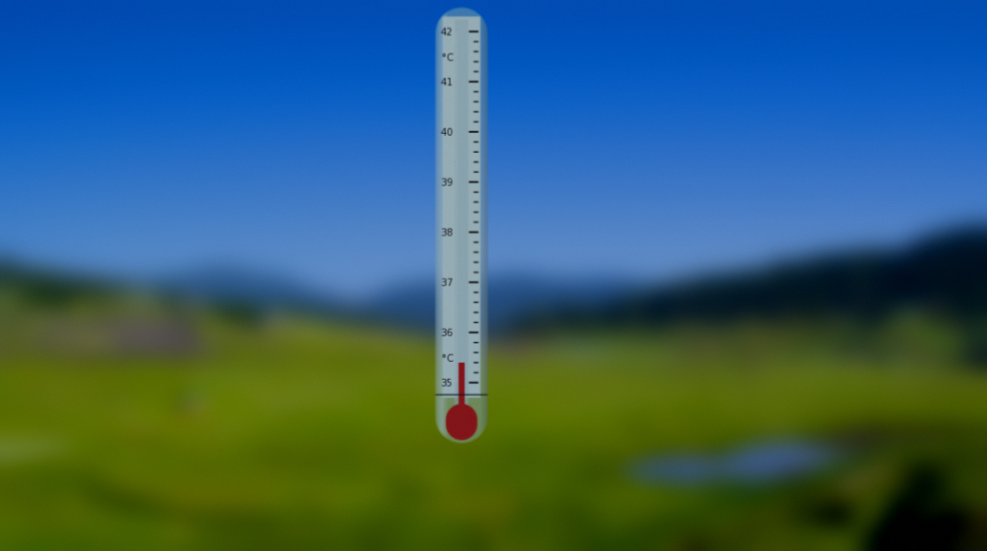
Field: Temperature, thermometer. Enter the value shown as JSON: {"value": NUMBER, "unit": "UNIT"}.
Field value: {"value": 35.4, "unit": "°C"}
